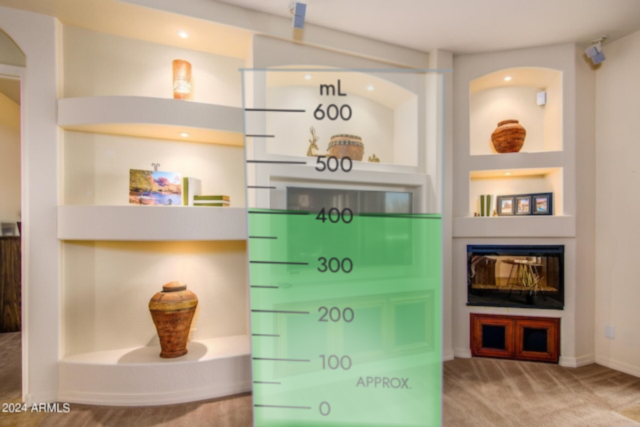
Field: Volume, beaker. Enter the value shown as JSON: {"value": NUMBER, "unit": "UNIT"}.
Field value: {"value": 400, "unit": "mL"}
